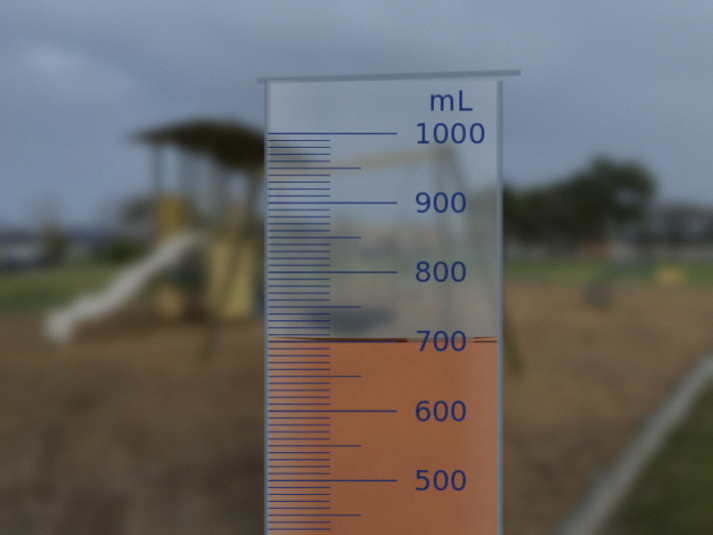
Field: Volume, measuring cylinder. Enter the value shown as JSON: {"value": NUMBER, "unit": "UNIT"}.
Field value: {"value": 700, "unit": "mL"}
